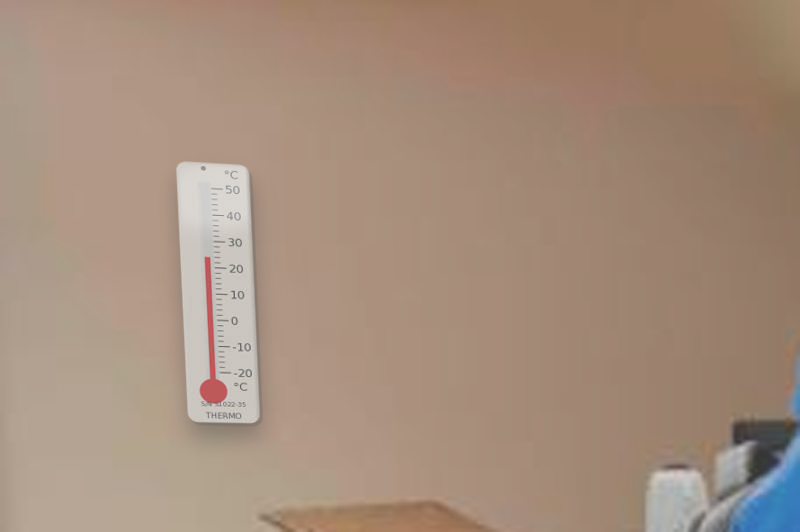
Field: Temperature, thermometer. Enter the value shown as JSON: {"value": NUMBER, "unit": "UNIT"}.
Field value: {"value": 24, "unit": "°C"}
